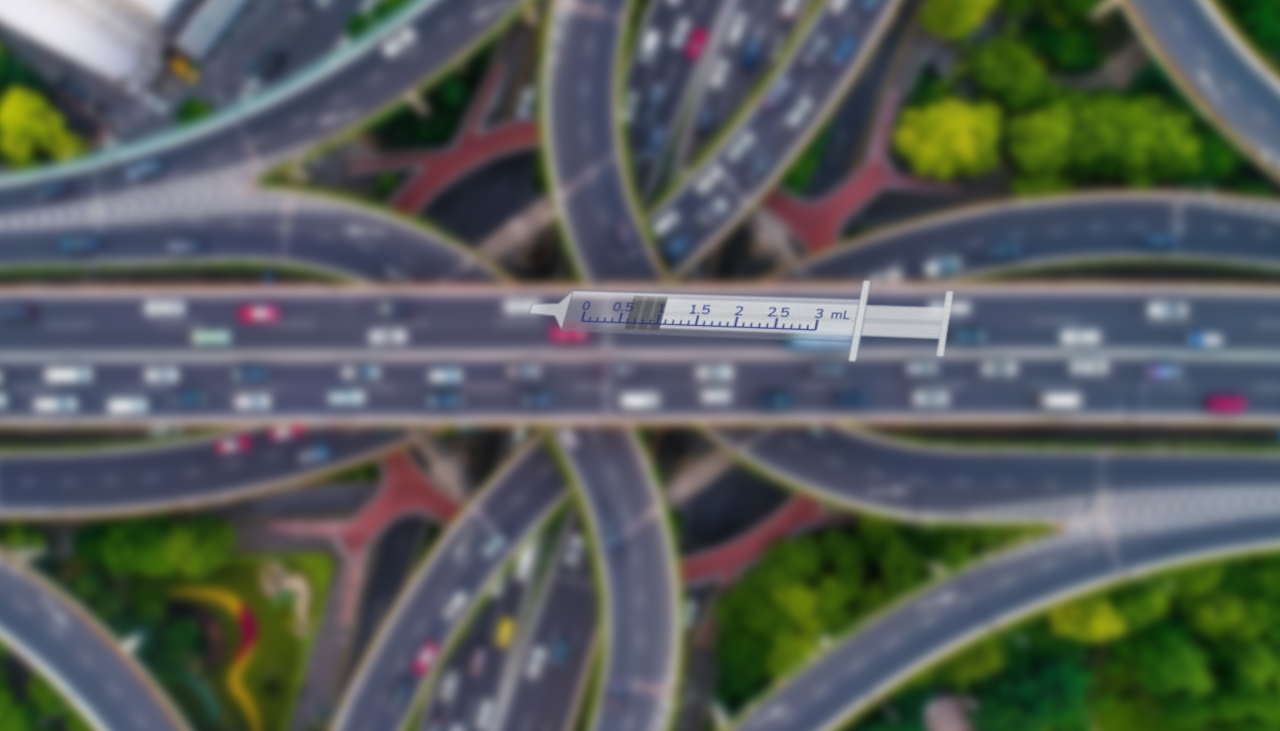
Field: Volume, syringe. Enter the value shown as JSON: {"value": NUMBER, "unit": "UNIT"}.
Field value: {"value": 0.6, "unit": "mL"}
